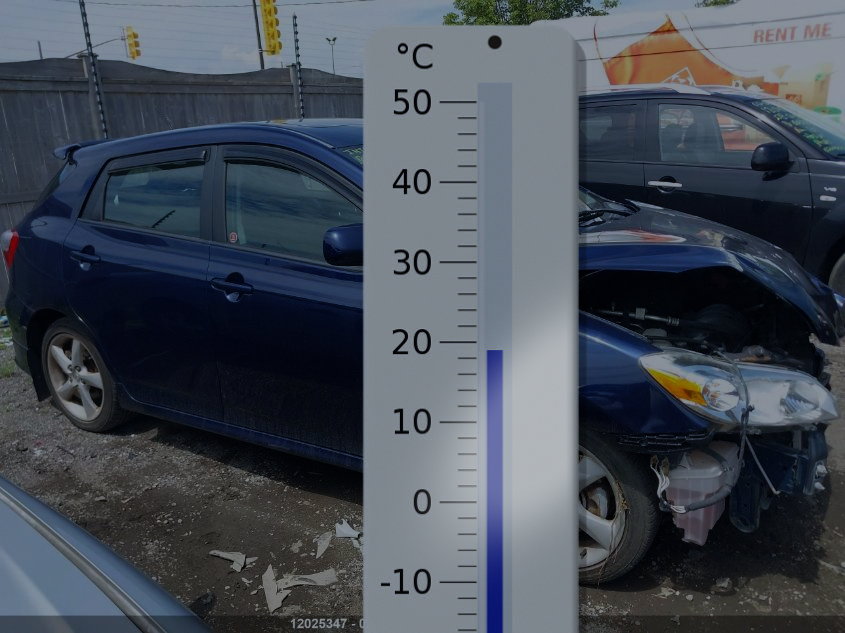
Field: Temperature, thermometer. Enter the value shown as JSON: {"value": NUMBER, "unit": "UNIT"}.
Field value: {"value": 19, "unit": "°C"}
